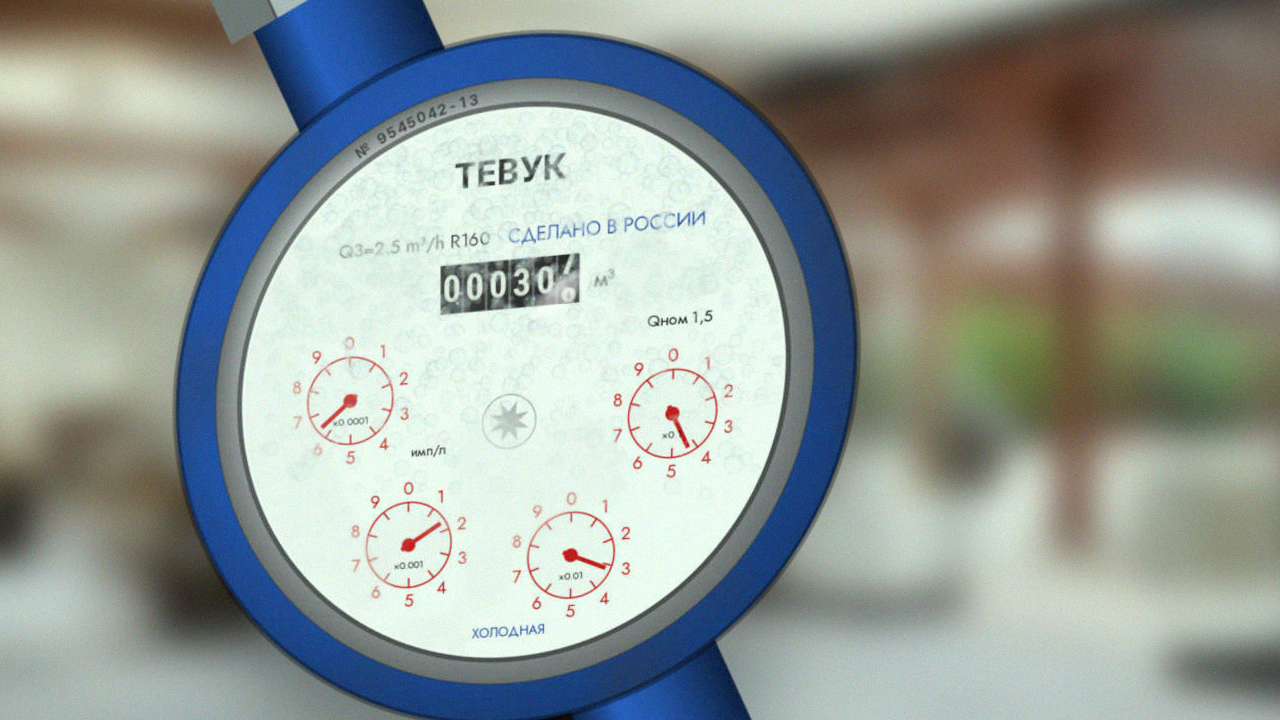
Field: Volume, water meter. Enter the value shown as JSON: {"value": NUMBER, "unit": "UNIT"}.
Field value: {"value": 307.4316, "unit": "m³"}
